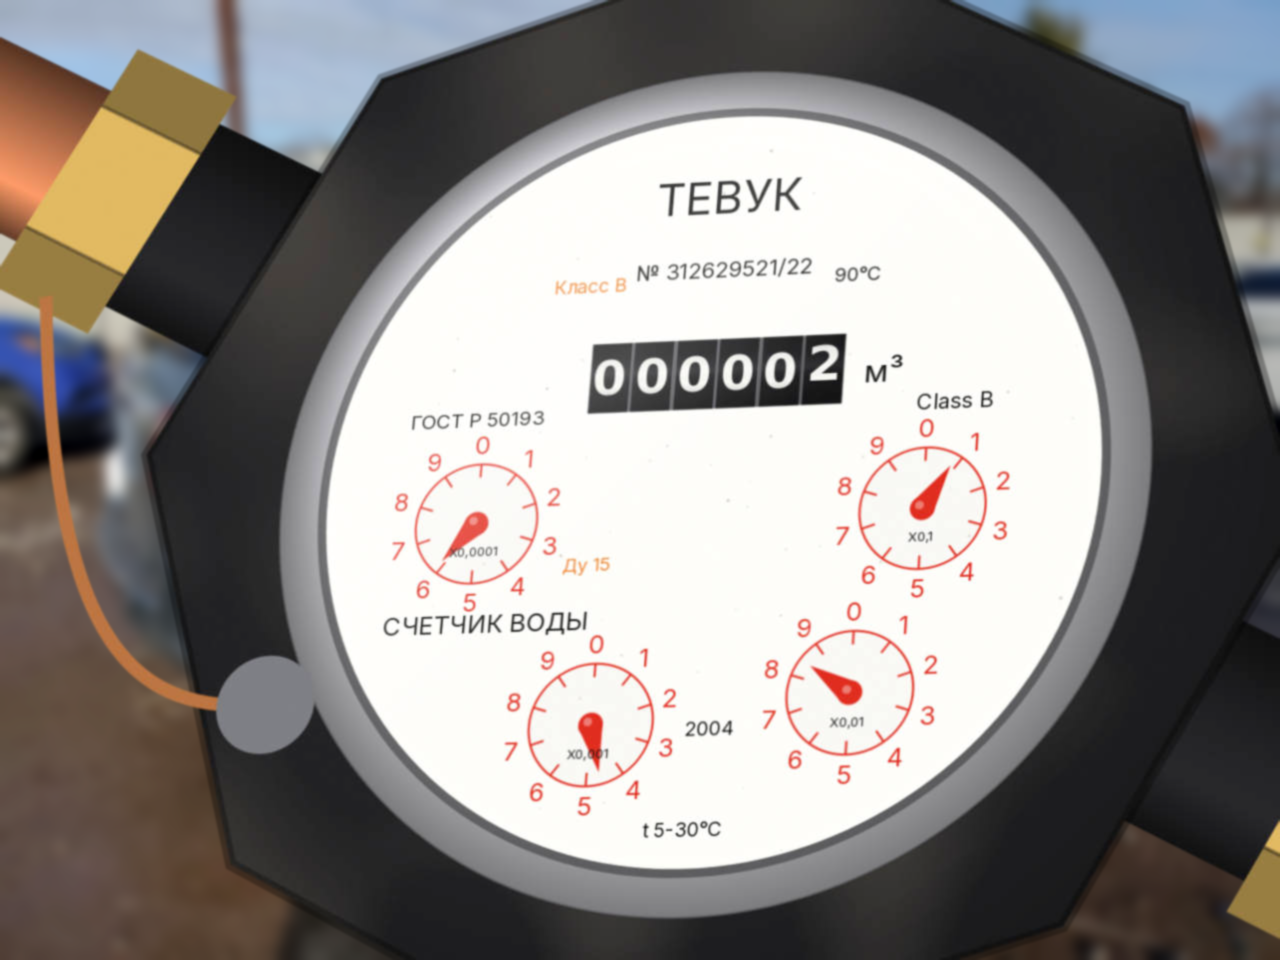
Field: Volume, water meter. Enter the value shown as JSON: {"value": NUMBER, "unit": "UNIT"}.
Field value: {"value": 2.0846, "unit": "m³"}
